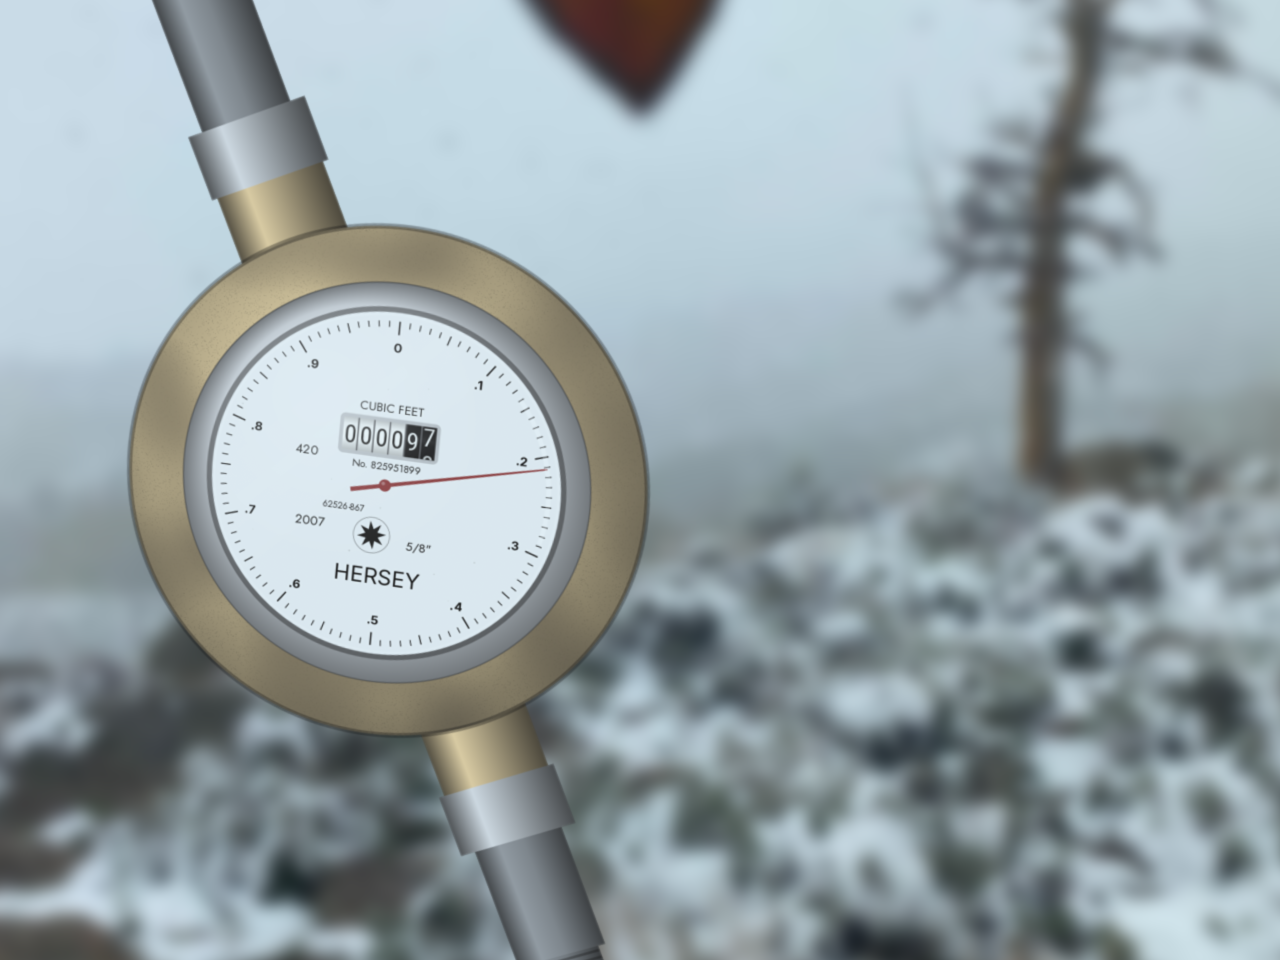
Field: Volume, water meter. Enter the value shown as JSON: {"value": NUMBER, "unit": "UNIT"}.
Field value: {"value": 97.21, "unit": "ft³"}
